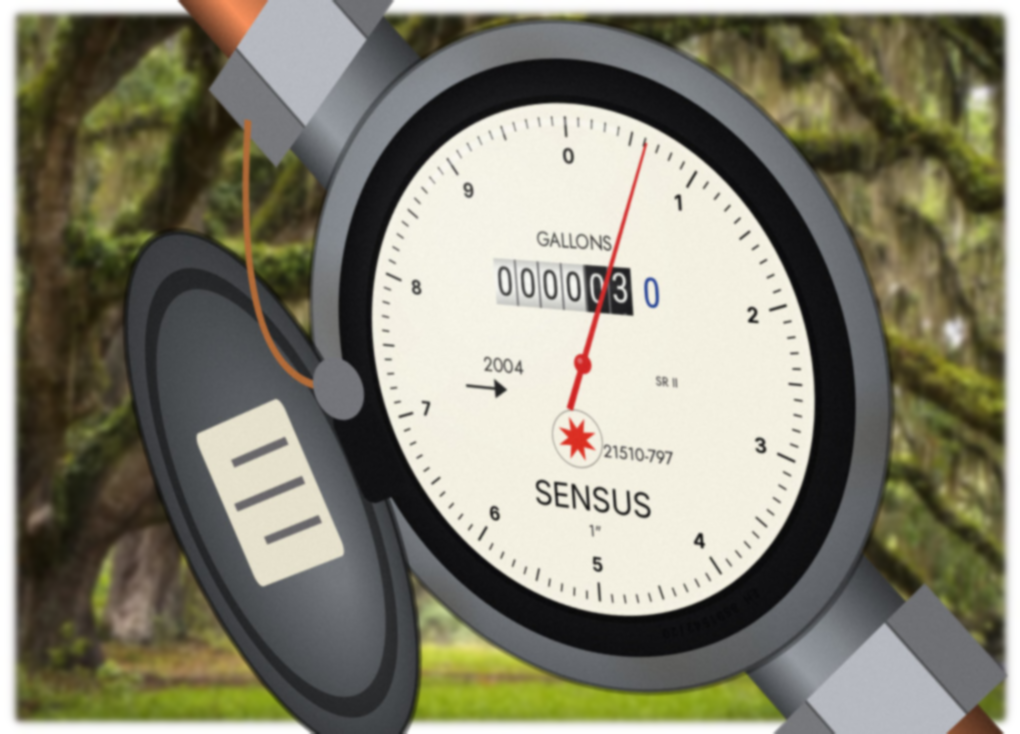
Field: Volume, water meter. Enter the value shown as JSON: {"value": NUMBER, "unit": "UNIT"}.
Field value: {"value": 30.6, "unit": "gal"}
